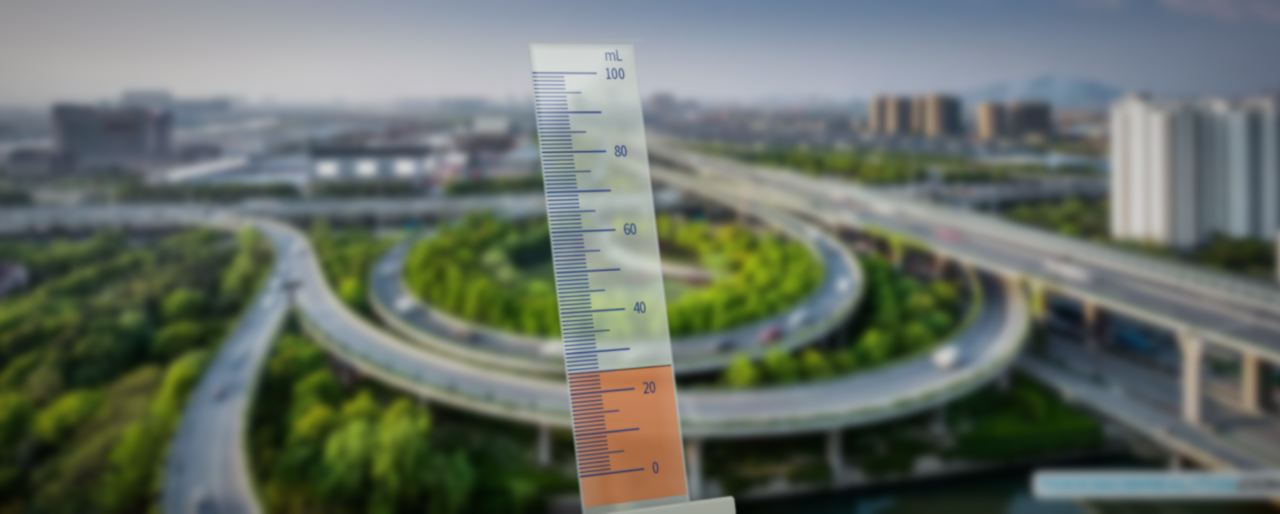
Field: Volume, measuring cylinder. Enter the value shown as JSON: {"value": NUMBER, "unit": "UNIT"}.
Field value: {"value": 25, "unit": "mL"}
